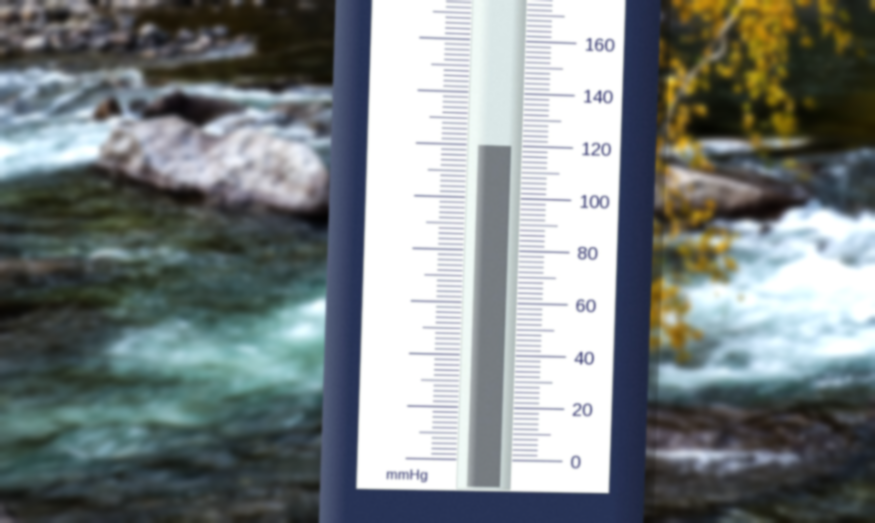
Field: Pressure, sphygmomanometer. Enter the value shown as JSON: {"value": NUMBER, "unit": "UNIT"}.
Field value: {"value": 120, "unit": "mmHg"}
